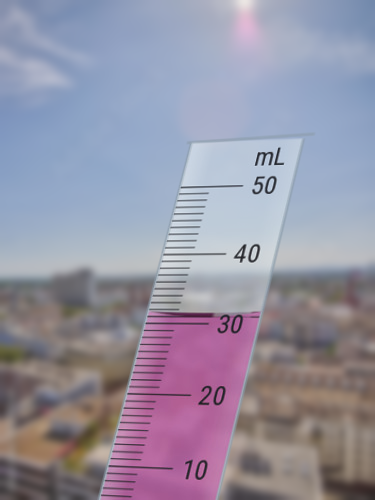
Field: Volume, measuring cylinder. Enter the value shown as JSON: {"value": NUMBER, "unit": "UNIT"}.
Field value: {"value": 31, "unit": "mL"}
